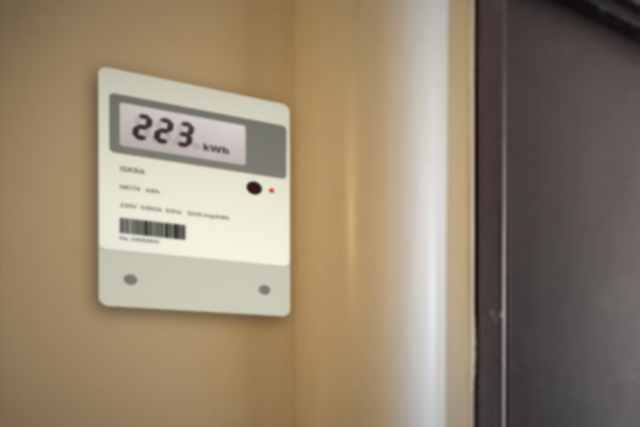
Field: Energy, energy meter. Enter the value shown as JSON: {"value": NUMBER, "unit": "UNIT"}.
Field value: {"value": 223, "unit": "kWh"}
